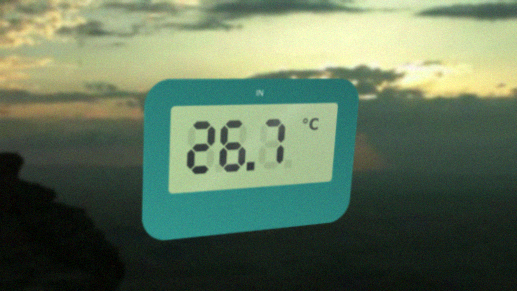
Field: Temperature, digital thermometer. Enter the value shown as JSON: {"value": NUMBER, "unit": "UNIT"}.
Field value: {"value": 26.7, "unit": "°C"}
